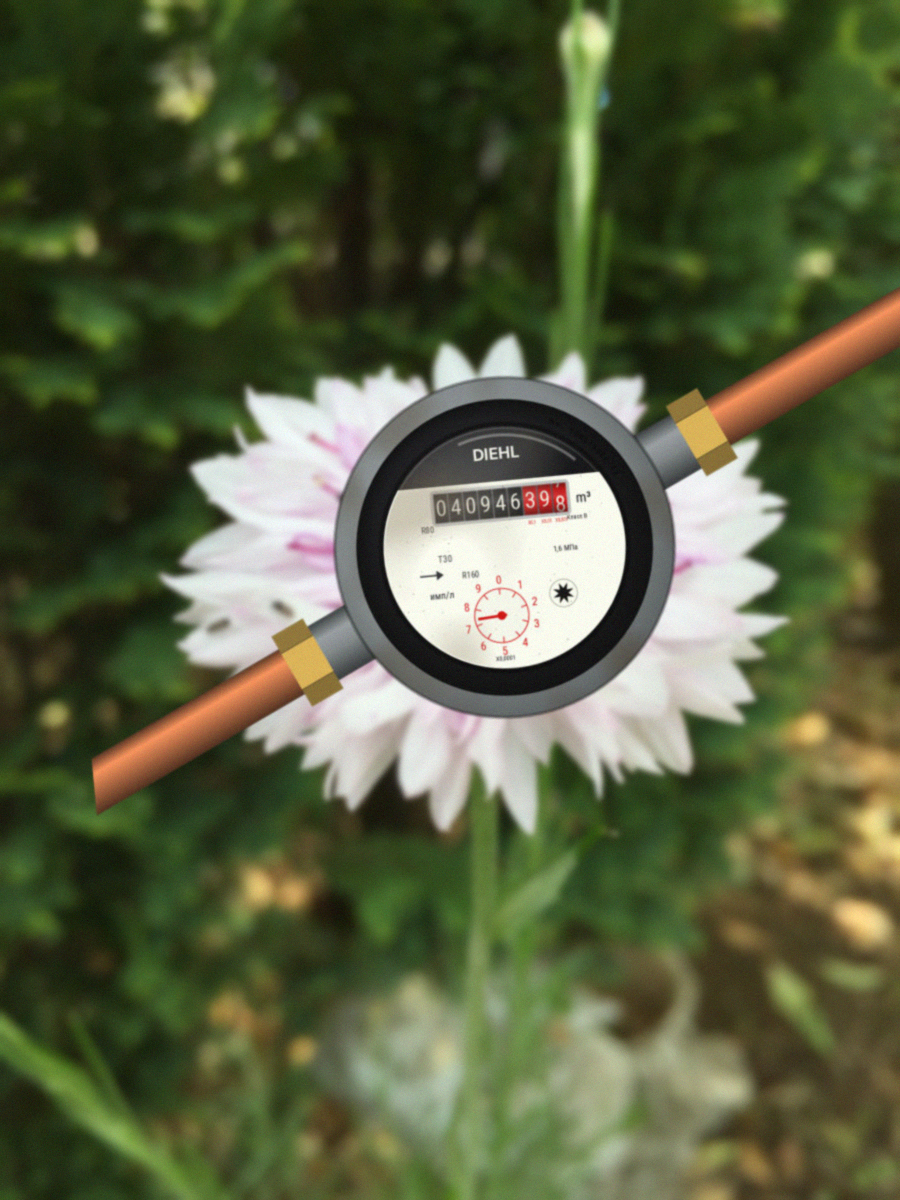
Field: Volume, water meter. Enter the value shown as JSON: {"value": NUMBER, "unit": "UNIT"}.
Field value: {"value": 40946.3977, "unit": "m³"}
